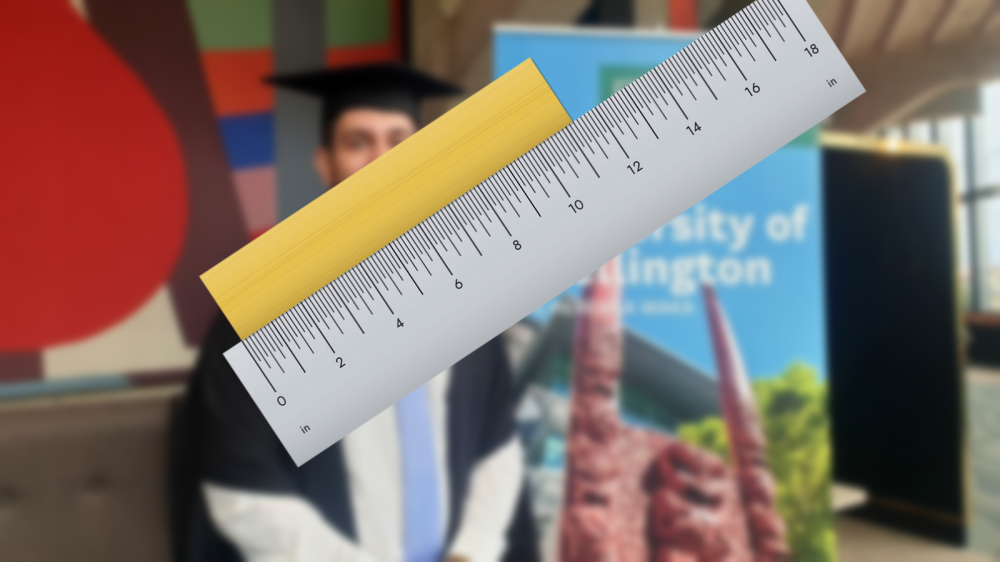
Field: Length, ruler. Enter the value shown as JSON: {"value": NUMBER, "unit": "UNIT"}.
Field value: {"value": 11.25, "unit": "in"}
